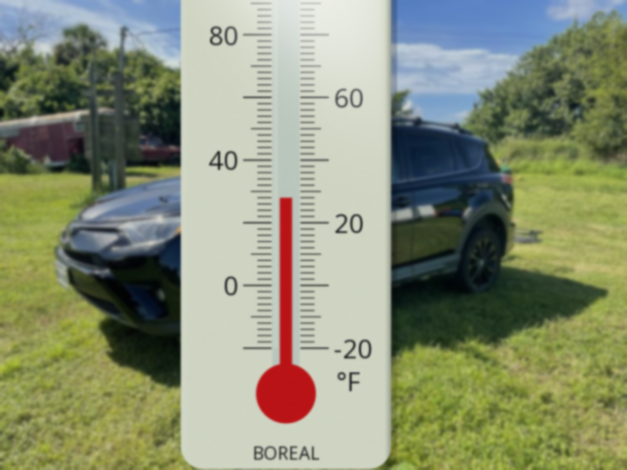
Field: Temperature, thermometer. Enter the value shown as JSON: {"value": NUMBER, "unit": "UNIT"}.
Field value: {"value": 28, "unit": "°F"}
